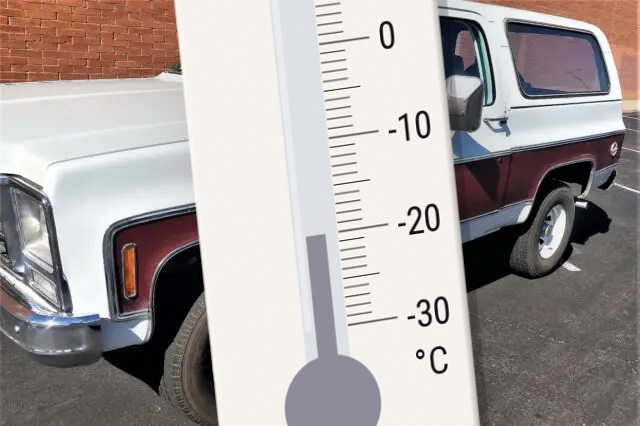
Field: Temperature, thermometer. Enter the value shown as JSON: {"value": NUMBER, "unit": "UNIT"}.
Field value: {"value": -20, "unit": "°C"}
